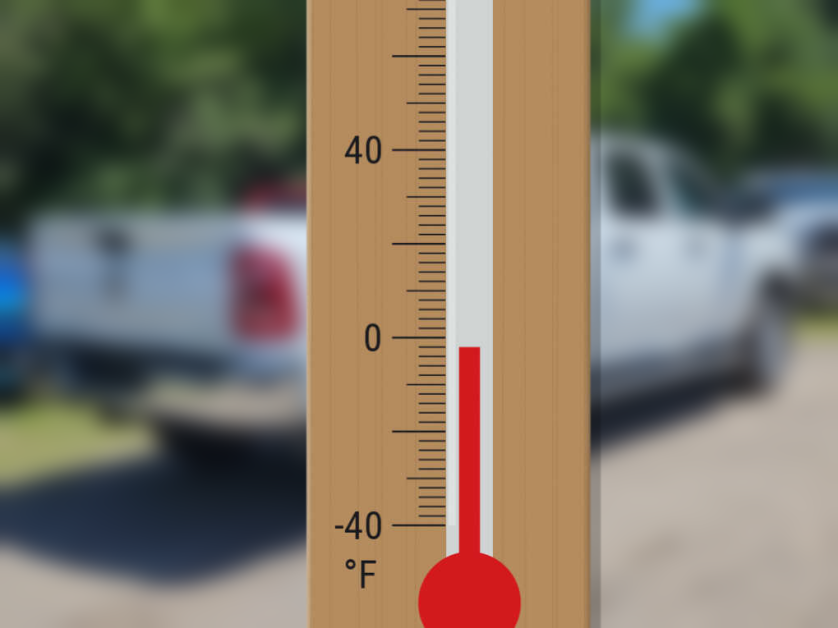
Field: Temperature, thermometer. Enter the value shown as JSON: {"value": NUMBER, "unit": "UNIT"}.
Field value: {"value": -2, "unit": "°F"}
